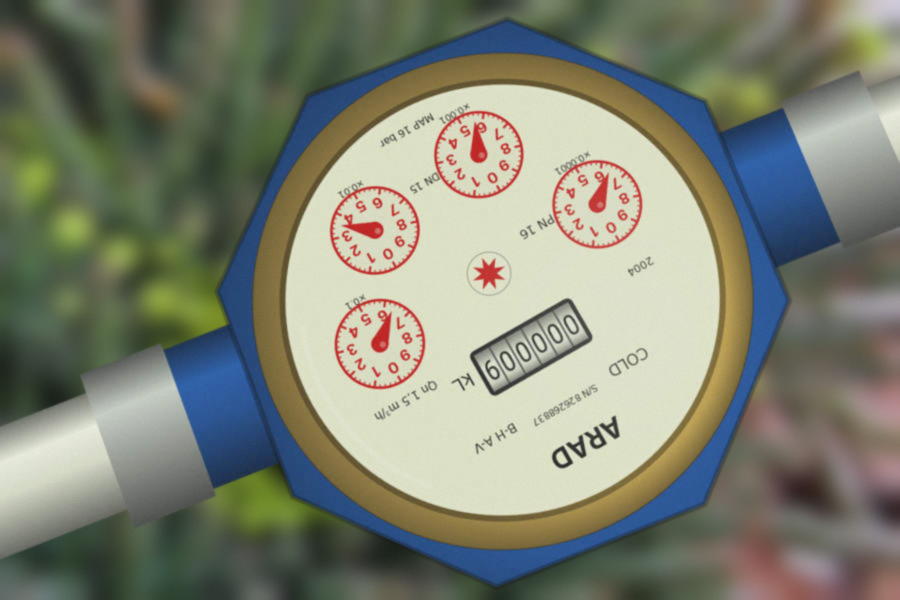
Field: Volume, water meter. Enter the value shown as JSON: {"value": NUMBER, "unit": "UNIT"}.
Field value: {"value": 9.6356, "unit": "kL"}
